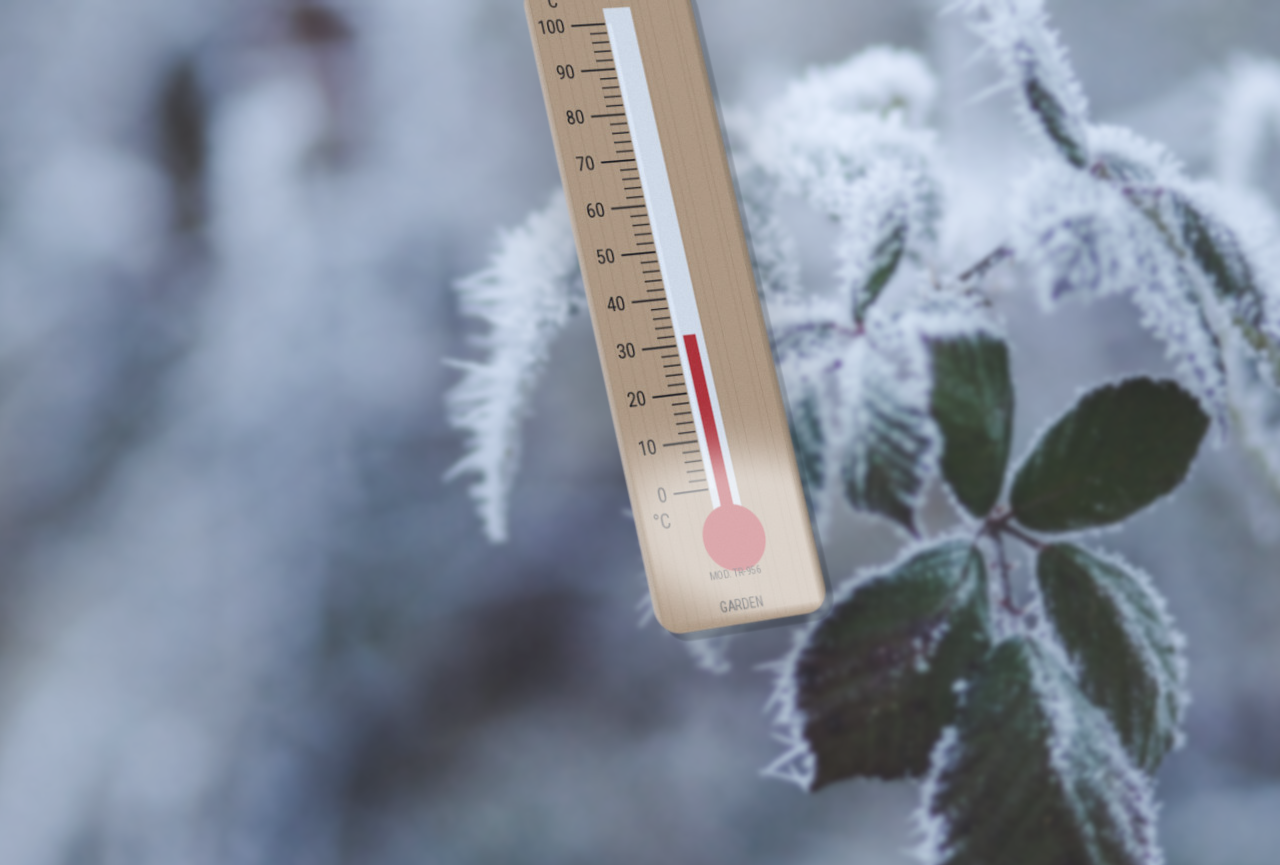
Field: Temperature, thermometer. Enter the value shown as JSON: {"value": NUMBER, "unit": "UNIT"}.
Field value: {"value": 32, "unit": "°C"}
